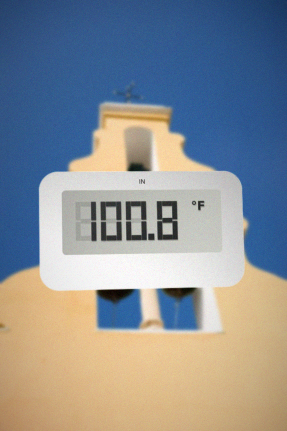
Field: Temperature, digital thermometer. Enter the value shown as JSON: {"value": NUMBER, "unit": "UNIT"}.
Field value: {"value": 100.8, "unit": "°F"}
